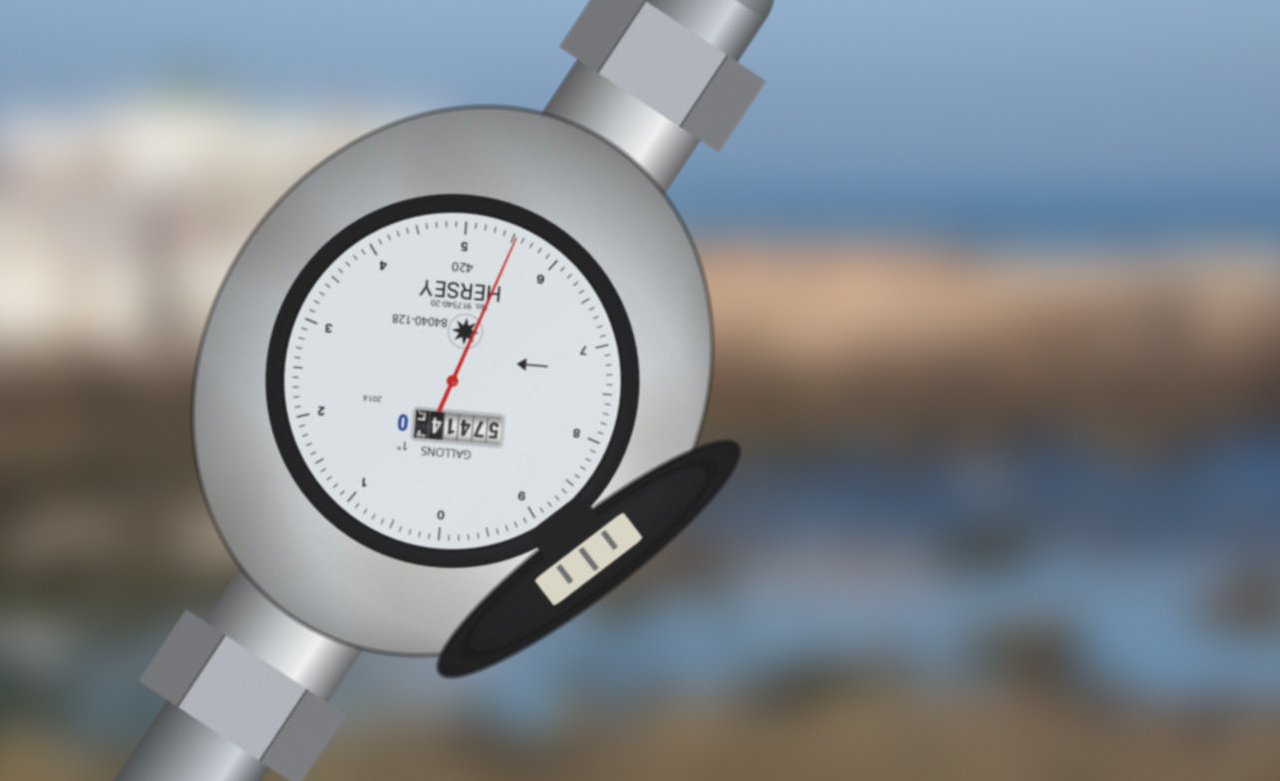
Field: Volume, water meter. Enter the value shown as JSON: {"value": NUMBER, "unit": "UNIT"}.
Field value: {"value": 5741445.5, "unit": "gal"}
